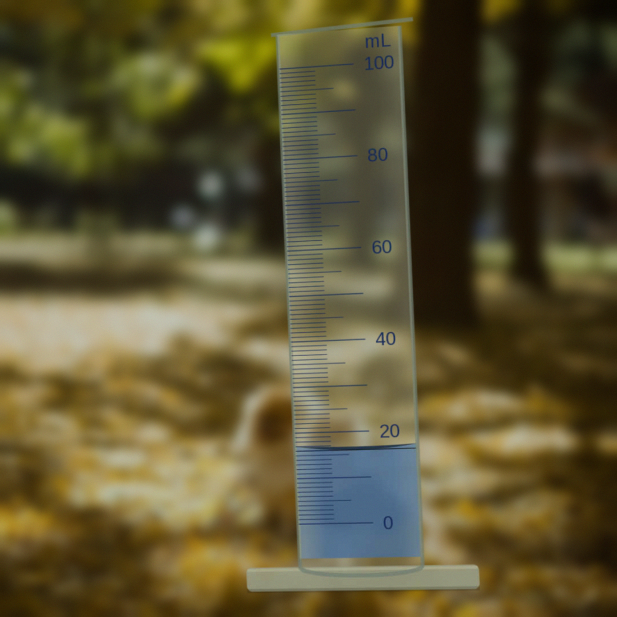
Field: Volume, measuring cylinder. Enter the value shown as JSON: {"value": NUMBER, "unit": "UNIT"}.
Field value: {"value": 16, "unit": "mL"}
